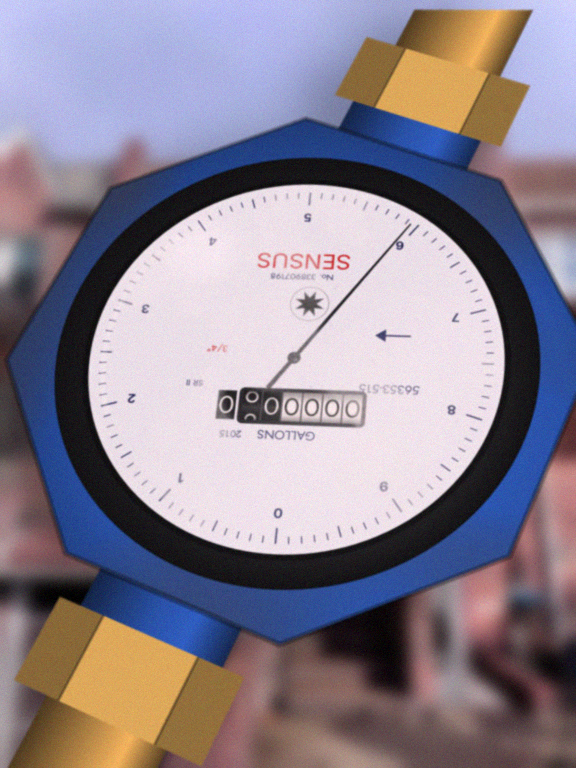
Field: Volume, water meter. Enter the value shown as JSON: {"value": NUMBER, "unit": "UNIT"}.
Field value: {"value": 85.9, "unit": "gal"}
